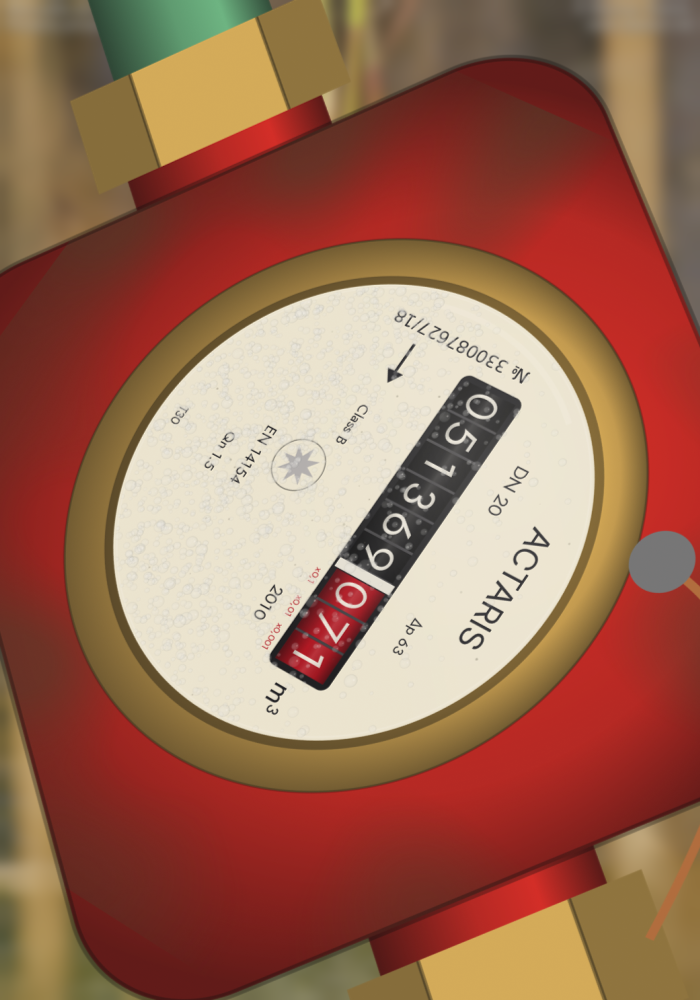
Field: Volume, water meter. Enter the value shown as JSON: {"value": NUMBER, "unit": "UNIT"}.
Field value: {"value": 51369.071, "unit": "m³"}
